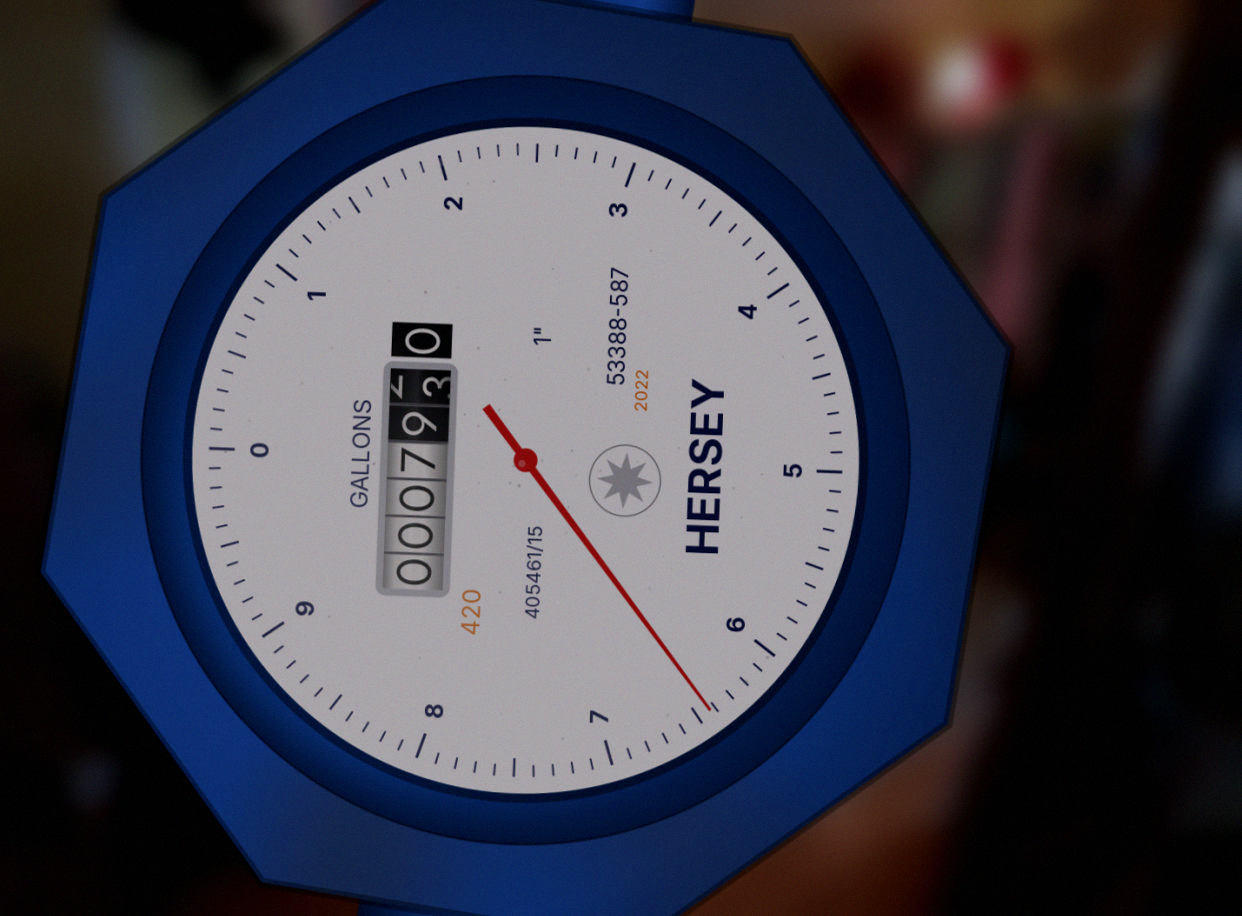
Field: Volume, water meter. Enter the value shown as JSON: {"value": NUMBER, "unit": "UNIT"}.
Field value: {"value": 7926.4, "unit": "gal"}
